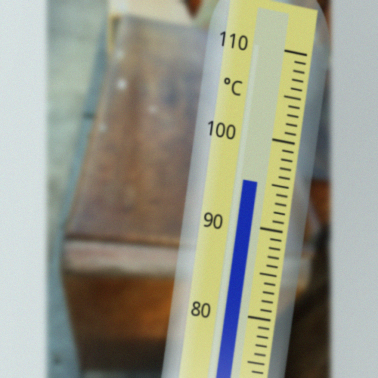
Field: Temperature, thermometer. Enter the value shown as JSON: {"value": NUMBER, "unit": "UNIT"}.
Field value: {"value": 95, "unit": "°C"}
